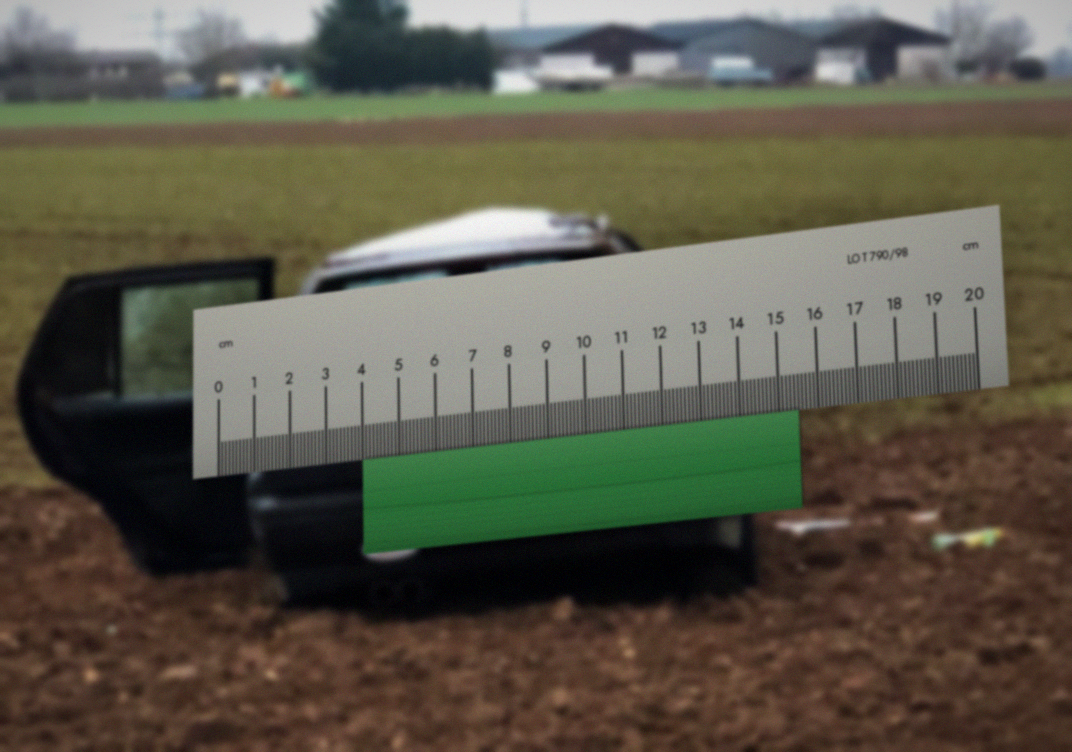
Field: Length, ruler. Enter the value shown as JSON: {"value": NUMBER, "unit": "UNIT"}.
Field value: {"value": 11.5, "unit": "cm"}
